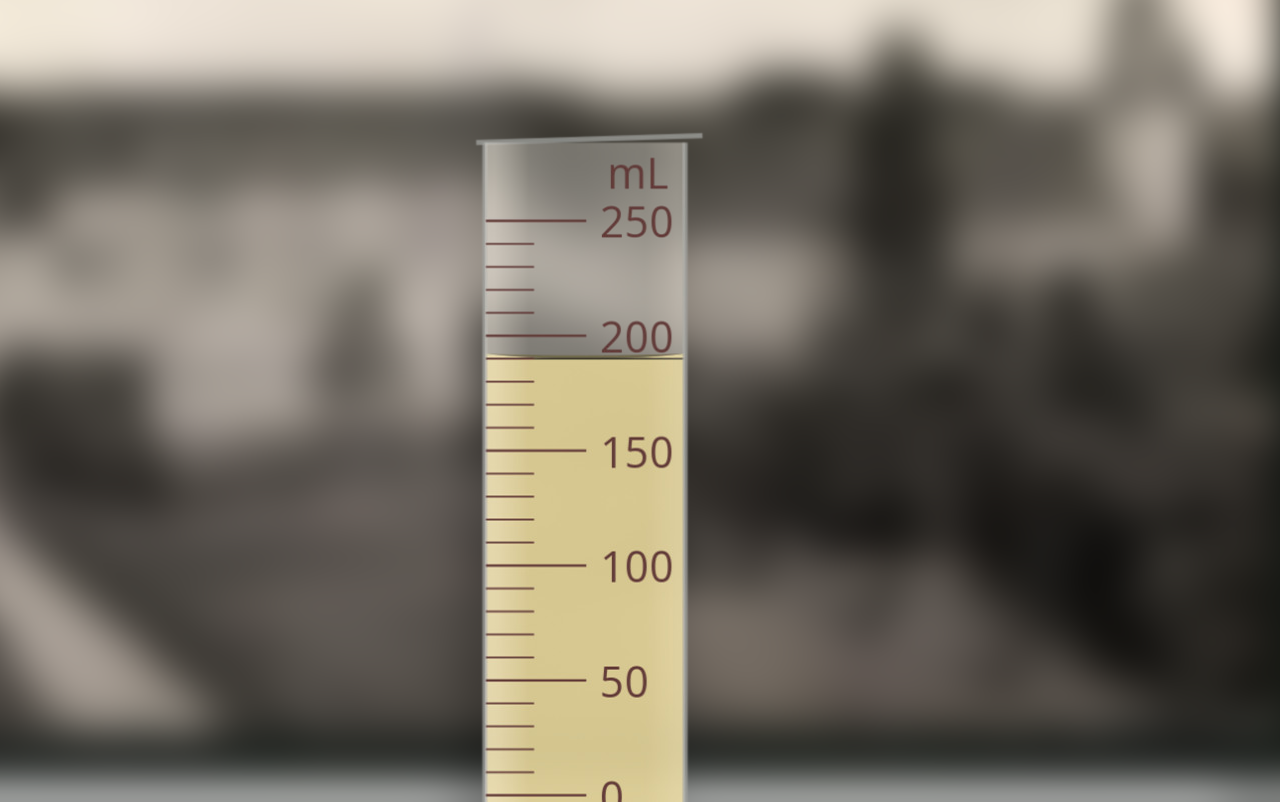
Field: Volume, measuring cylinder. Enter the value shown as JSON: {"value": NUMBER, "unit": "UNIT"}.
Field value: {"value": 190, "unit": "mL"}
